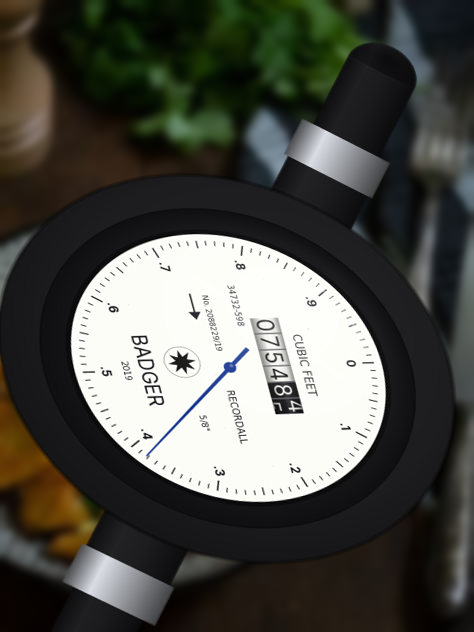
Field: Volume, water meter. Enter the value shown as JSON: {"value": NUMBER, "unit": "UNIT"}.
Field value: {"value": 75484.38, "unit": "ft³"}
